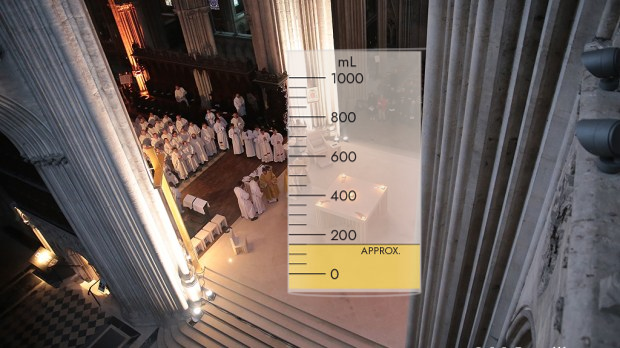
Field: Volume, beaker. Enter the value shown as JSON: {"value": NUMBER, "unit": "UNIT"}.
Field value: {"value": 150, "unit": "mL"}
